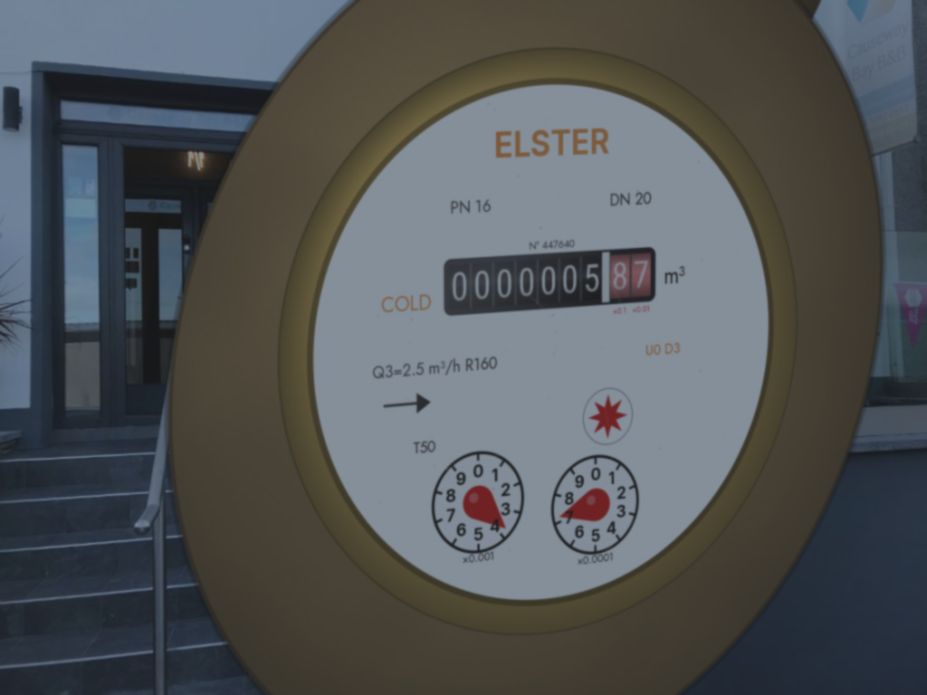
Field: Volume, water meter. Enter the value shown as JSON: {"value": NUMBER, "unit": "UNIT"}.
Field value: {"value": 5.8737, "unit": "m³"}
